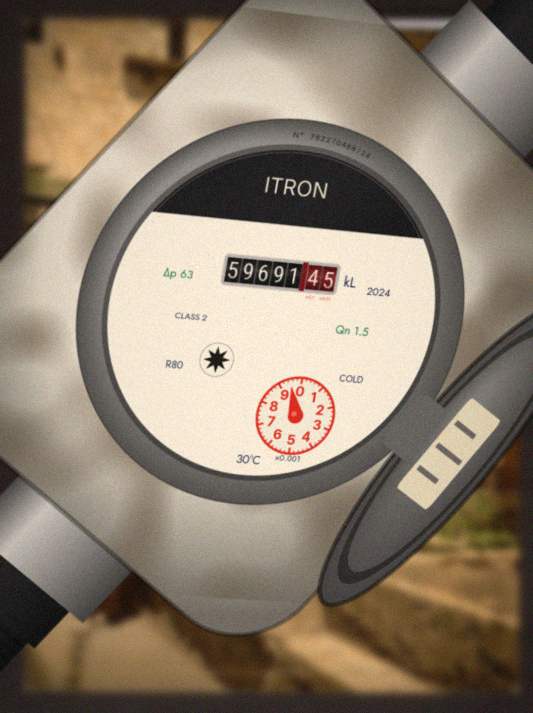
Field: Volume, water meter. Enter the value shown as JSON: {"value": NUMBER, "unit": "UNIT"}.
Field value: {"value": 59691.449, "unit": "kL"}
